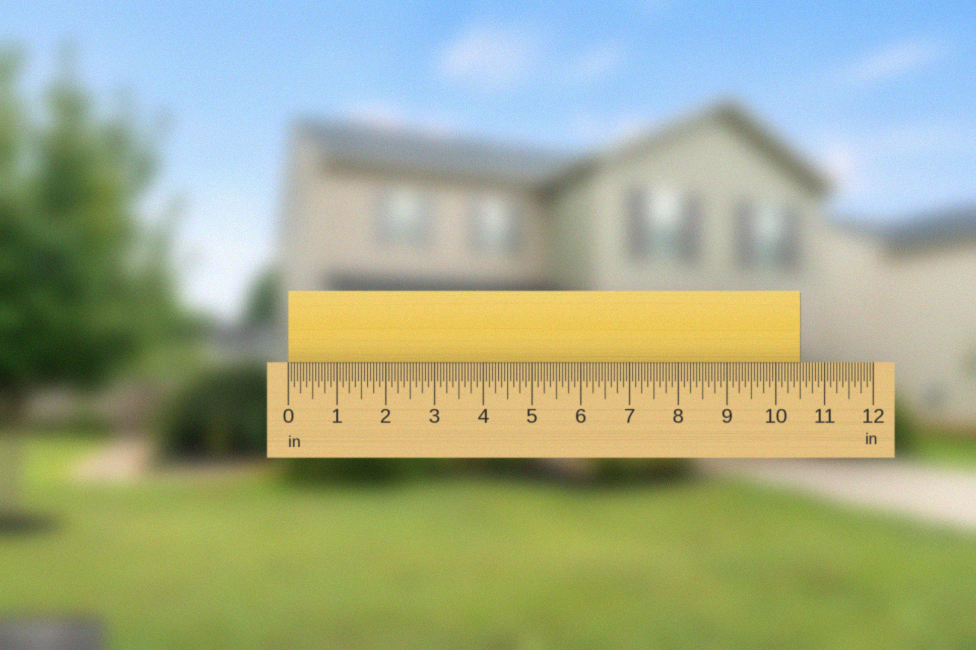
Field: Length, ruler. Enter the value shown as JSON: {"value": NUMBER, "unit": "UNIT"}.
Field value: {"value": 10.5, "unit": "in"}
